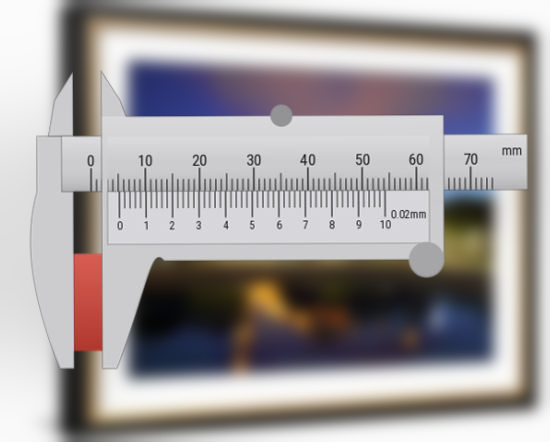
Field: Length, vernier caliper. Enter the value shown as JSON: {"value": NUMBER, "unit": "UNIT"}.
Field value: {"value": 5.2, "unit": "mm"}
